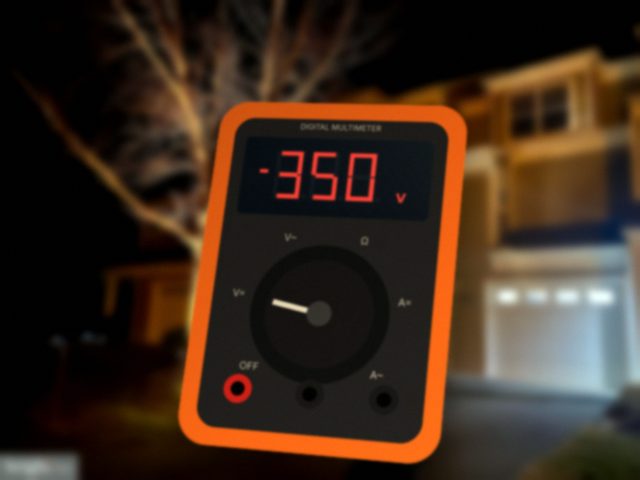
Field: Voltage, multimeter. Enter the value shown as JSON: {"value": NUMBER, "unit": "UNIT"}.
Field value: {"value": -350, "unit": "V"}
